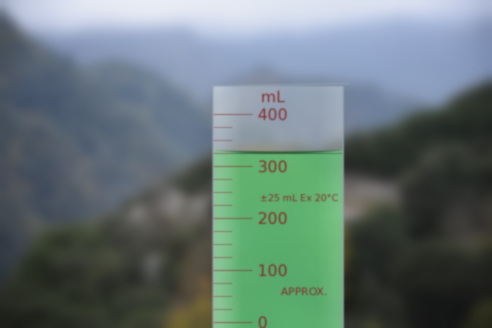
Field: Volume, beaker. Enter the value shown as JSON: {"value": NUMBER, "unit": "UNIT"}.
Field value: {"value": 325, "unit": "mL"}
